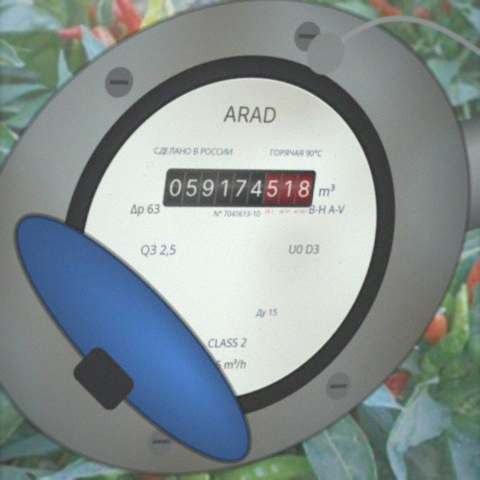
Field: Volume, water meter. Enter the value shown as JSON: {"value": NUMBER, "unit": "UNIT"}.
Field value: {"value": 59174.518, "unit": "m³"}
